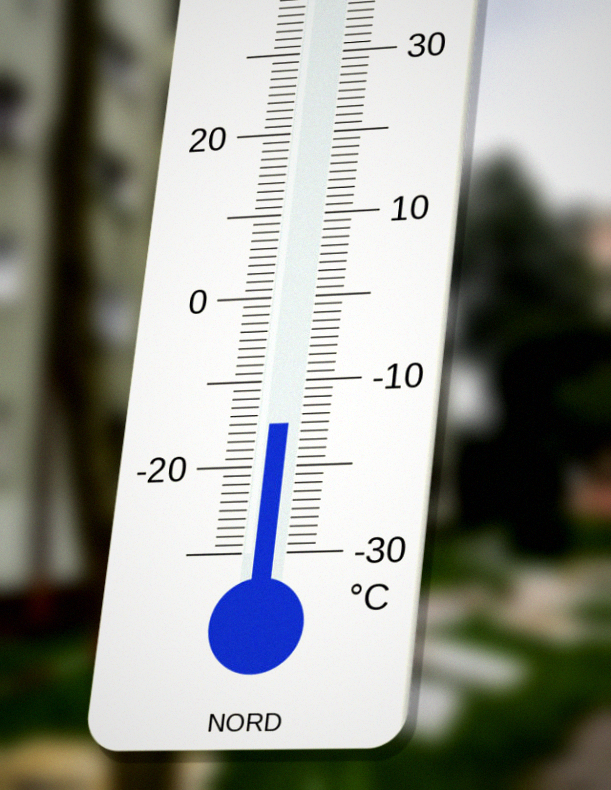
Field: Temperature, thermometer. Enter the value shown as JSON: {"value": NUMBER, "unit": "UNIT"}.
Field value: {"value": -15, "unit": "°C"}
